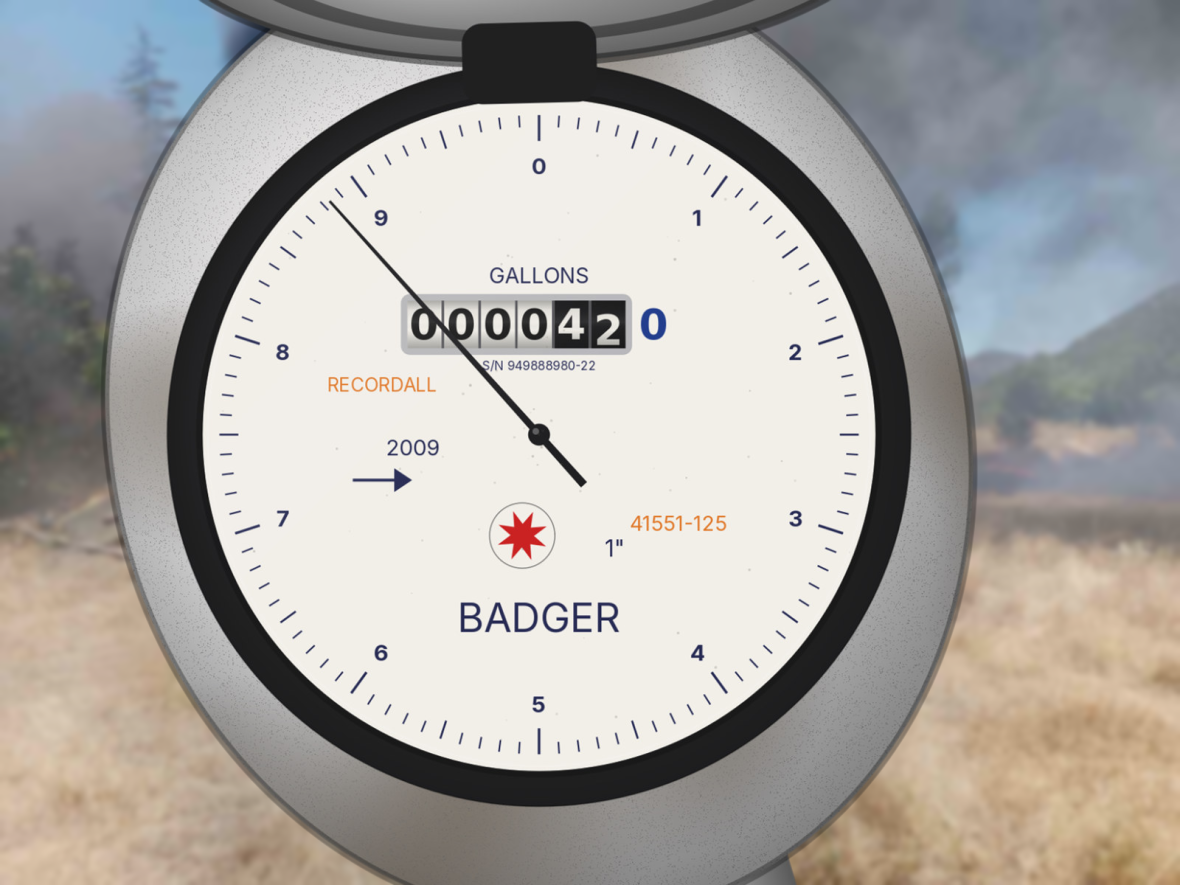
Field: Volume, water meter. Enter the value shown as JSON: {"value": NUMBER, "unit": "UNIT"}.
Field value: {"value": 418.8, "unit": "gal"}
